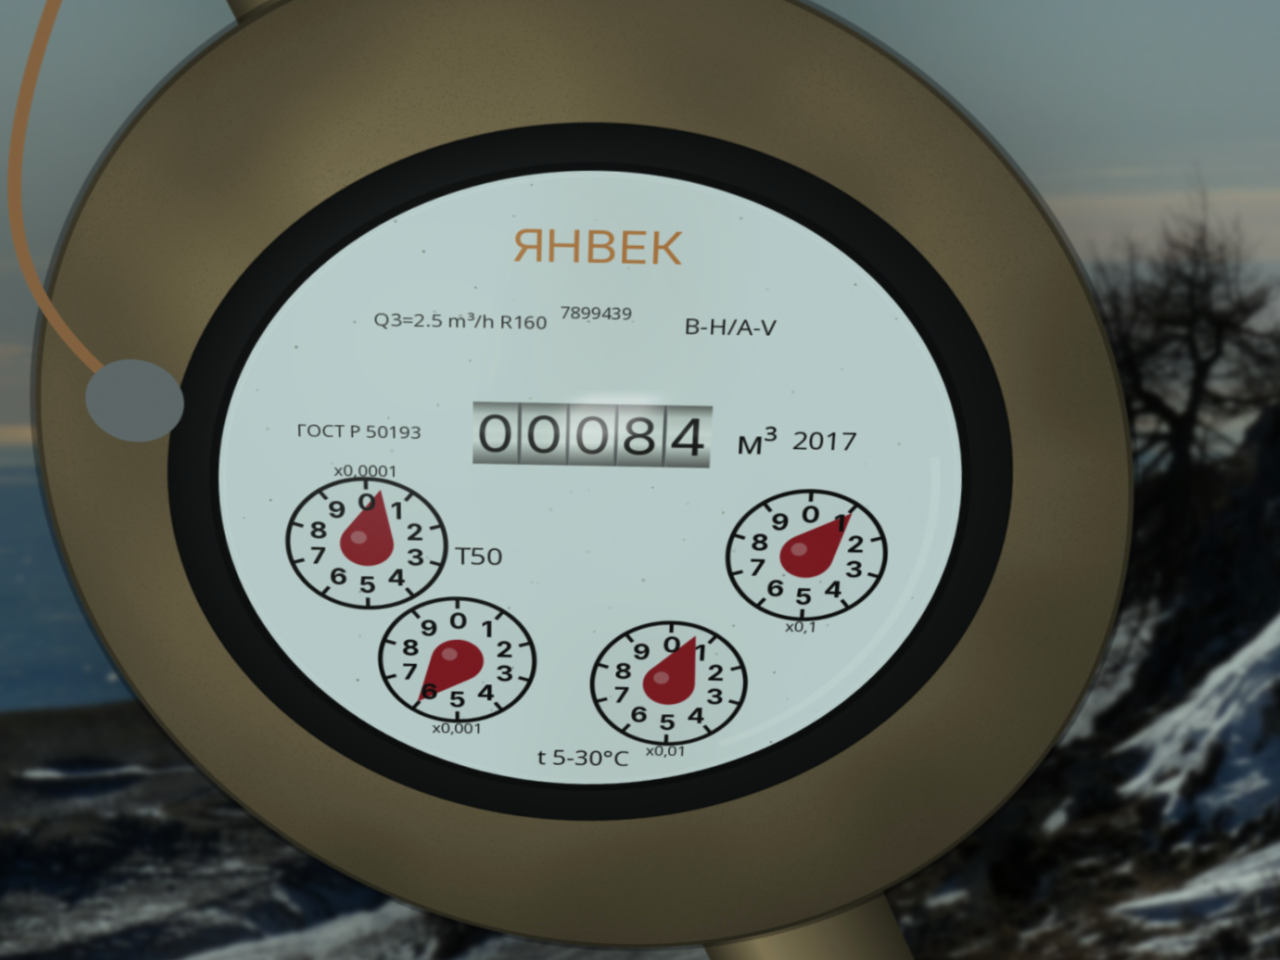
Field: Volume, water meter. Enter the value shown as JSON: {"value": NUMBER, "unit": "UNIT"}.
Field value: {"value": 84.1060, "unit": "m³"}
